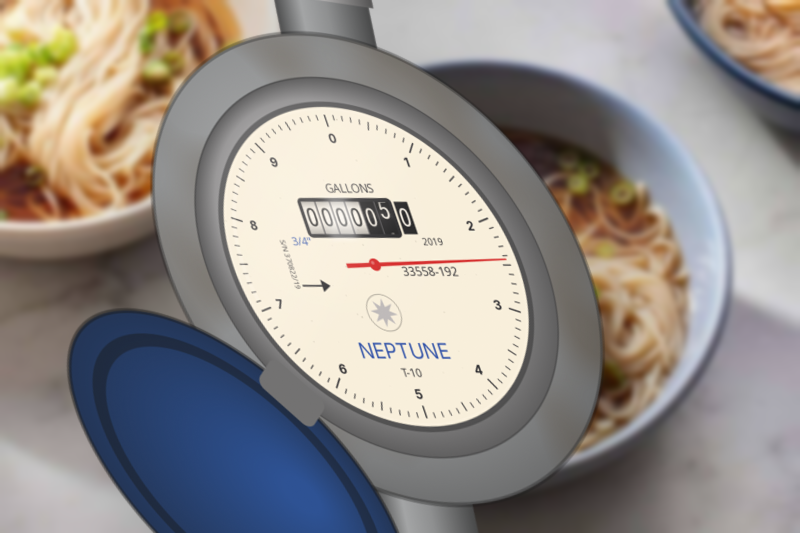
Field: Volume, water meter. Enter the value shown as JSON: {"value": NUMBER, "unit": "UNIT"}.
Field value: {"value": 52.4, "unit": "gal"}
